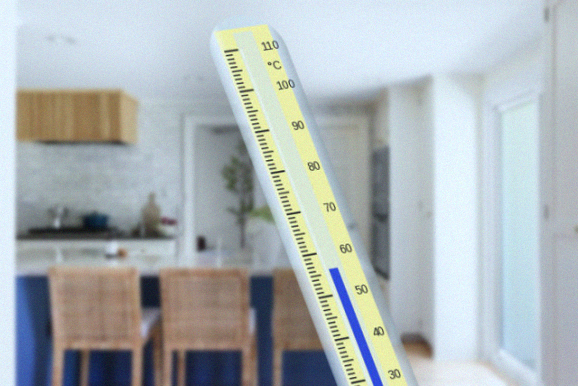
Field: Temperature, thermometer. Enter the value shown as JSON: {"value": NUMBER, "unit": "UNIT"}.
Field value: {"value": 56, "unit": "°C"}
